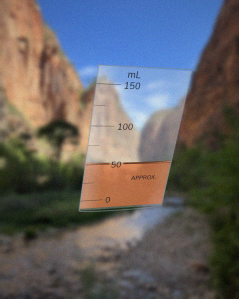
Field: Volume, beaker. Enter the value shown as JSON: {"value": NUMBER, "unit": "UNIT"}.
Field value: {"value": 50, "unit": "mL"}
